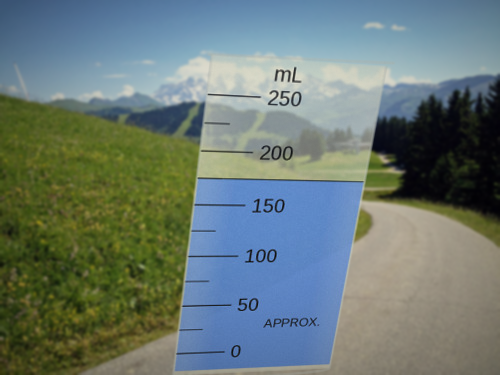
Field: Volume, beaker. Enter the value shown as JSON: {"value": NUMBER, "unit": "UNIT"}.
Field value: {"value": 175, "unit": "mL"}
